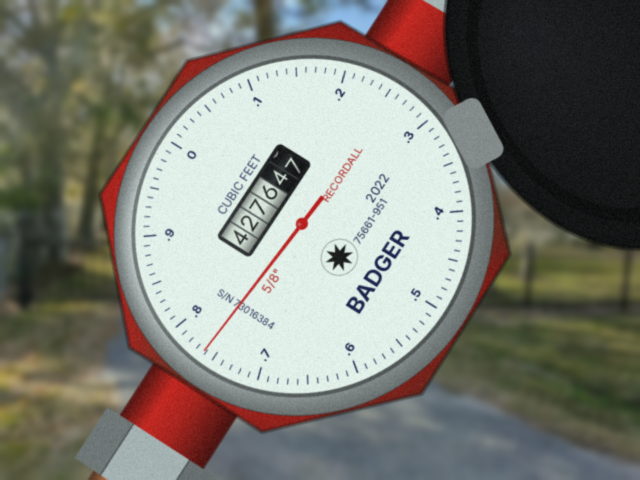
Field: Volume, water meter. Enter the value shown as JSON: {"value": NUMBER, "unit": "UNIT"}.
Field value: {"value": 427646.76, "unit": "ft³"}
